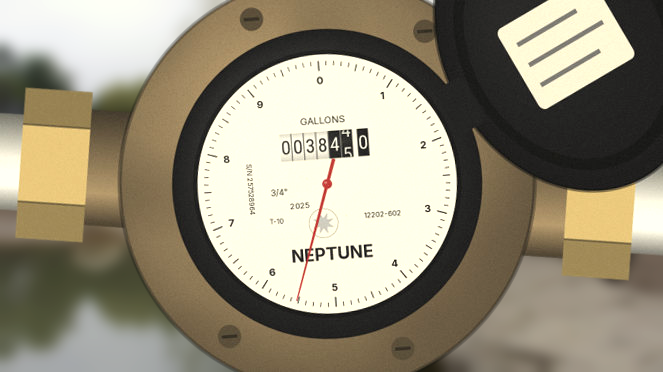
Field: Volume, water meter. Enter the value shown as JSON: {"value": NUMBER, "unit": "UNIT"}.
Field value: {"value": 38445.5, "unit": "gal"}
